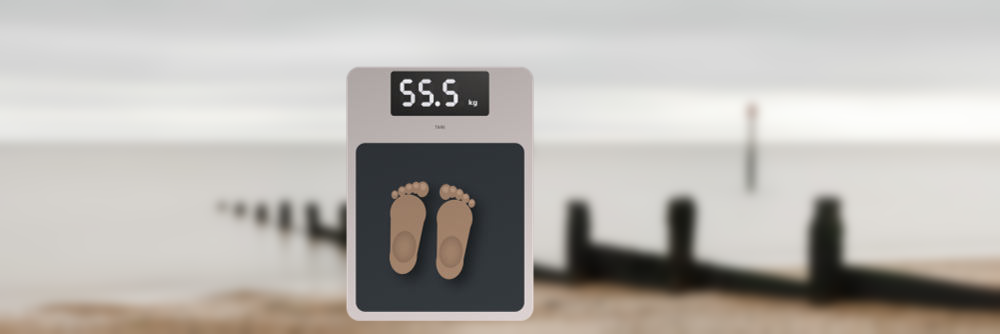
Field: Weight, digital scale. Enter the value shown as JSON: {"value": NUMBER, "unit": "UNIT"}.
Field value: {"value": 55.5, "unit": "kg"}
